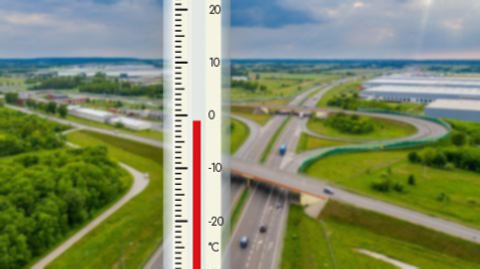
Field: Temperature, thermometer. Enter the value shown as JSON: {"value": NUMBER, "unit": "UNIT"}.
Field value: {"value": -1, "unit": "°C"}
